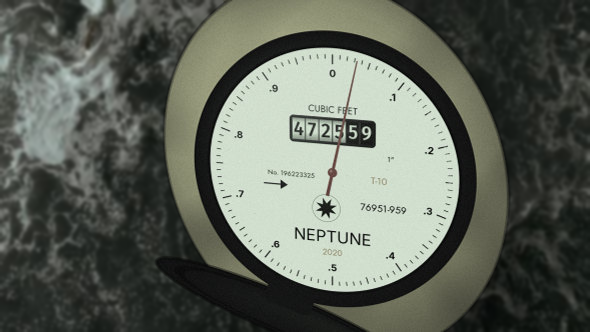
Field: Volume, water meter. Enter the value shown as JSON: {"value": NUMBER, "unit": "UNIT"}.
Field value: {"value": 472559.03, "unit": "ft³"}
